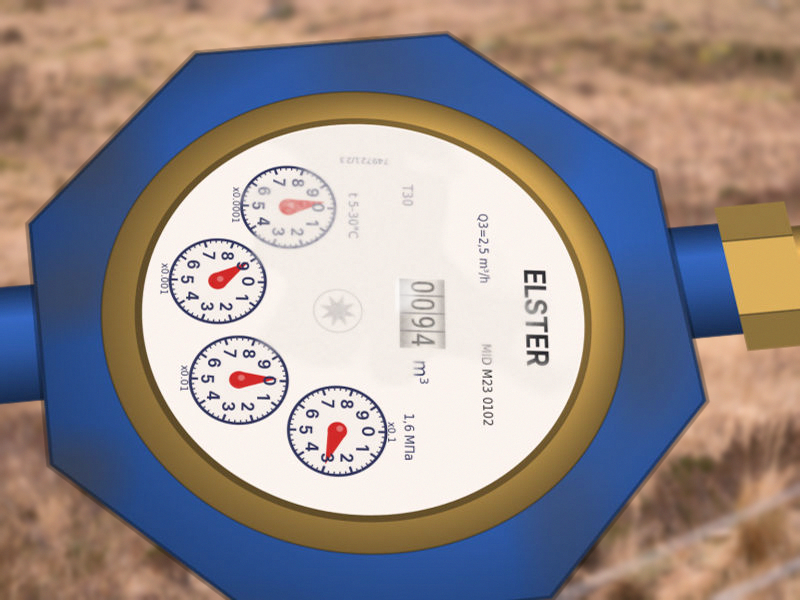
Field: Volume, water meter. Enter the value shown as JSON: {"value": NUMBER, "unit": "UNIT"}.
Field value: {"value": 94.2989, "unit": "m³"}
